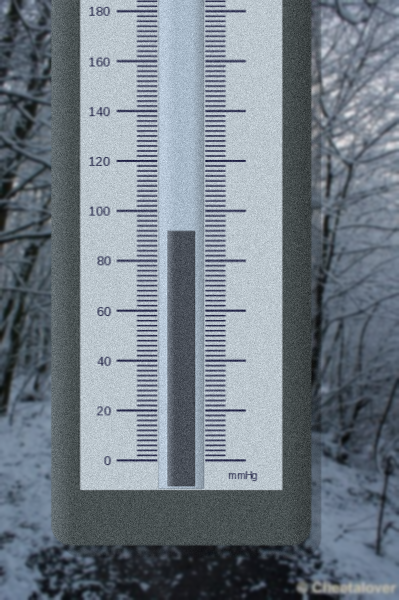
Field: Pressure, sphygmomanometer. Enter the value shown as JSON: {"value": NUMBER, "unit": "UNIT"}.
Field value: {"value": 92, "unit": "mmHg"}
